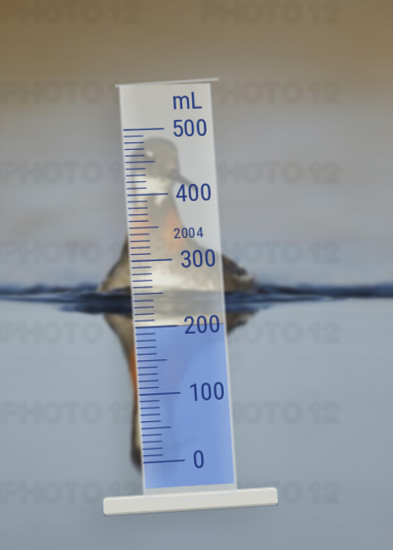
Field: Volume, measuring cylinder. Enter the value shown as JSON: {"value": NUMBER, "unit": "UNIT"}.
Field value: {"value": 200, "unit": "mL"}
